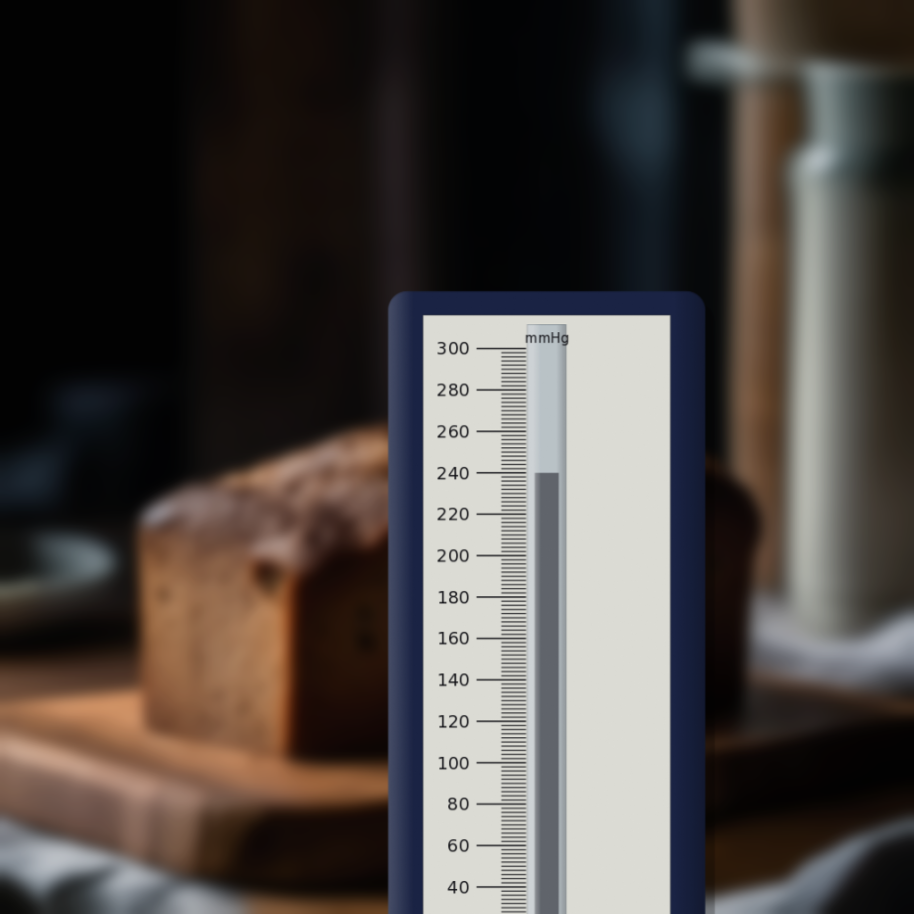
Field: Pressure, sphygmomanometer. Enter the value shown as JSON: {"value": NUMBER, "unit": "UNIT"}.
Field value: {"value": 240, "unit": "mmHg"}
